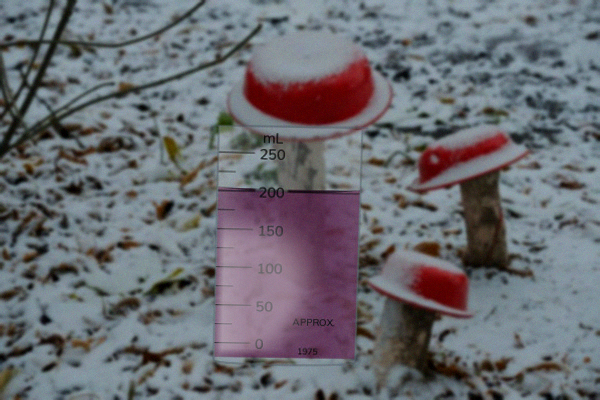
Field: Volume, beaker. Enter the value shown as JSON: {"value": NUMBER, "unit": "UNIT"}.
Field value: {"value": 200, "unit": "mL"}
